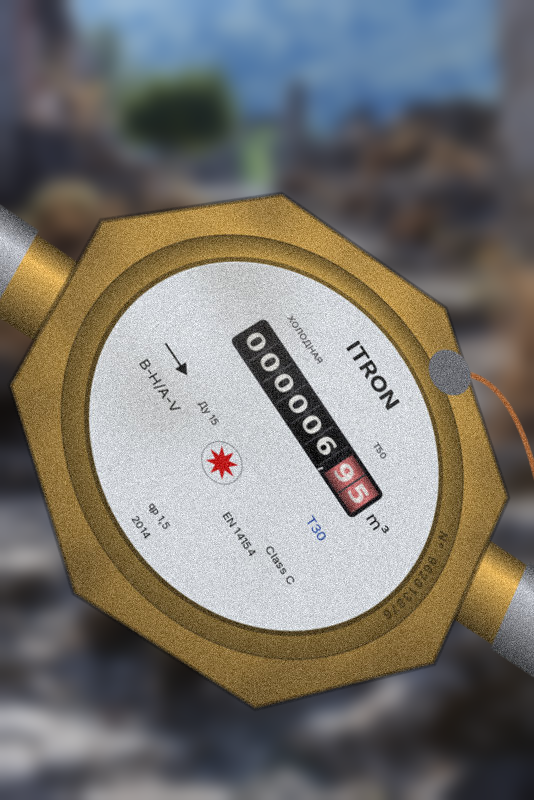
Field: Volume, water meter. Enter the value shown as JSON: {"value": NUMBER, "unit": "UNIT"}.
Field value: {"value": 6.95, "unit": "m³"}
